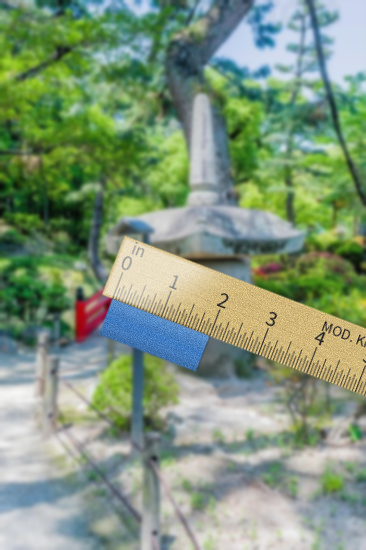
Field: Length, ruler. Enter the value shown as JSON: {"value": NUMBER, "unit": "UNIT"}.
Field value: {"value": 2, "unit": "in"}
